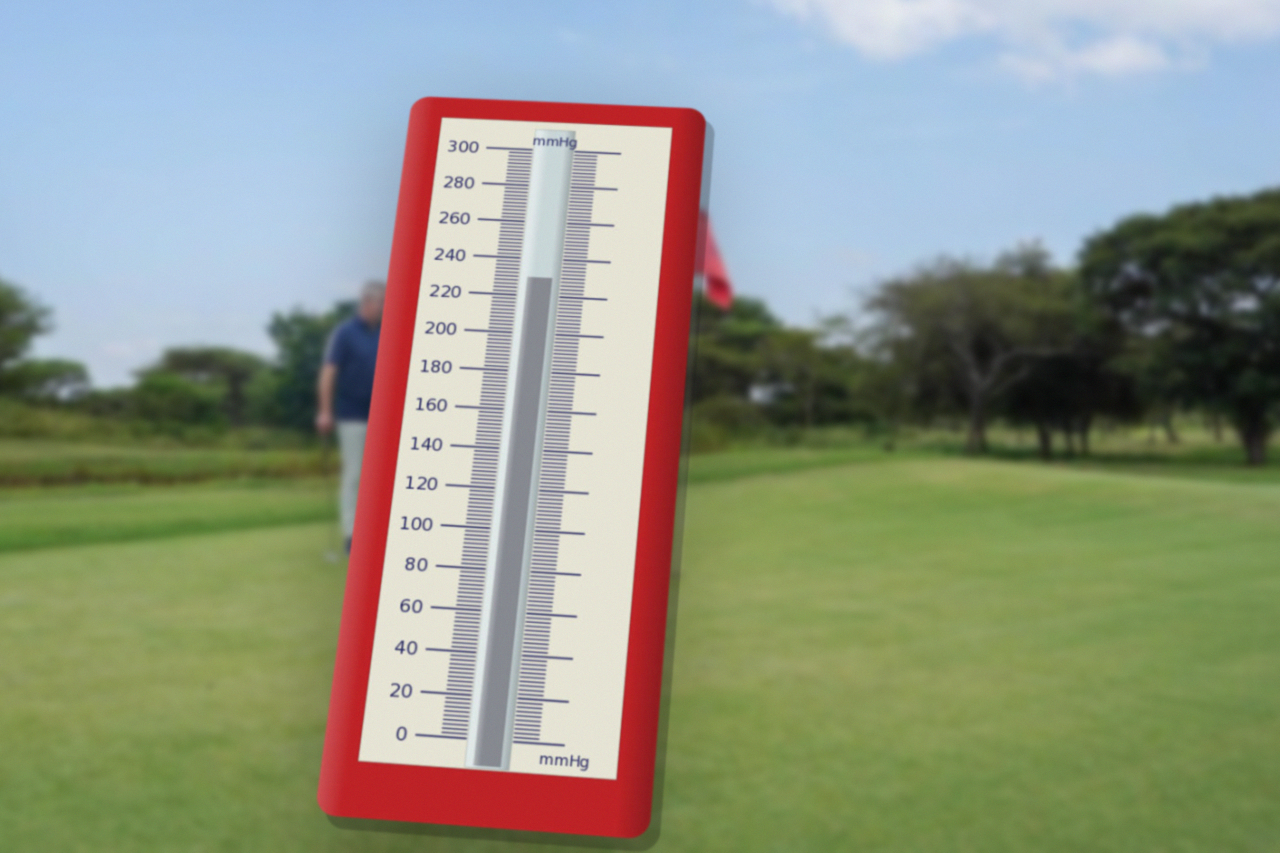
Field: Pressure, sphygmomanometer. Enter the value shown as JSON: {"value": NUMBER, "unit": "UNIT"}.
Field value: {"value": 230, "unit": "mmHg"}
